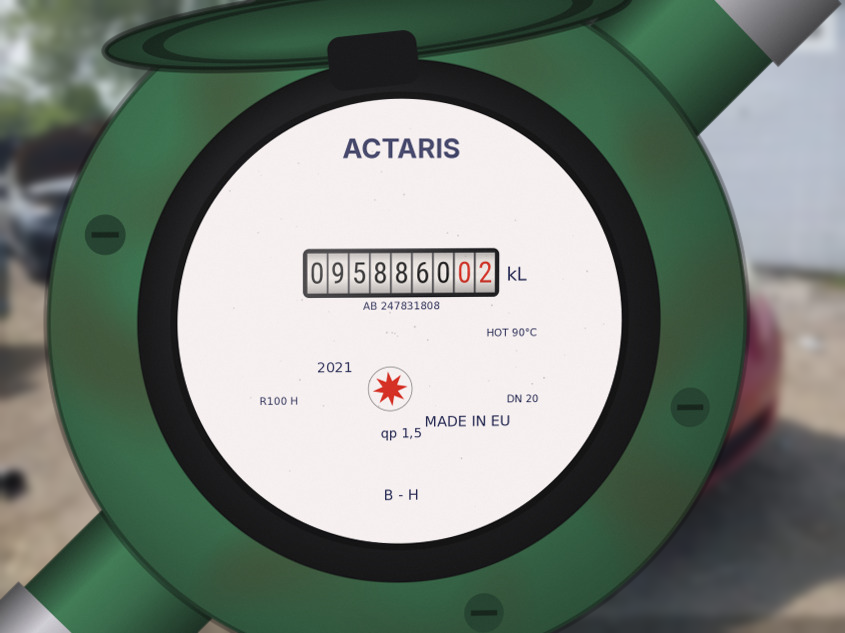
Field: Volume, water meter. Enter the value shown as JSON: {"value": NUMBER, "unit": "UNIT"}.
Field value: {"value": 958860.02, "unit": "kL"}
